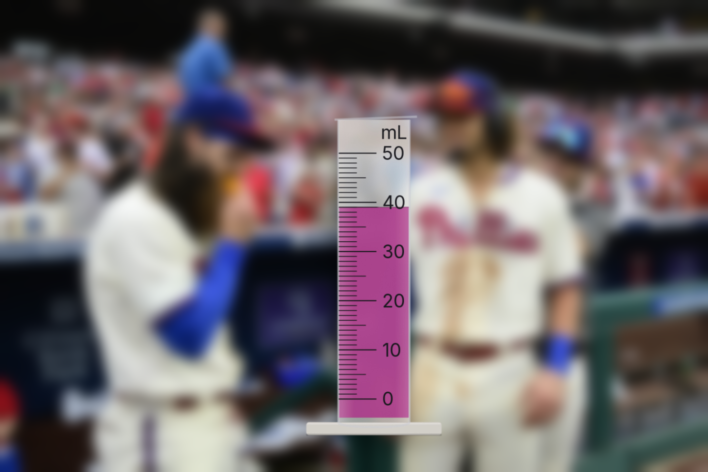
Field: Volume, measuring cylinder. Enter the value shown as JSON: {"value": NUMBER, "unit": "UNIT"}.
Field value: {"value": 39, "unit": "mL"}
